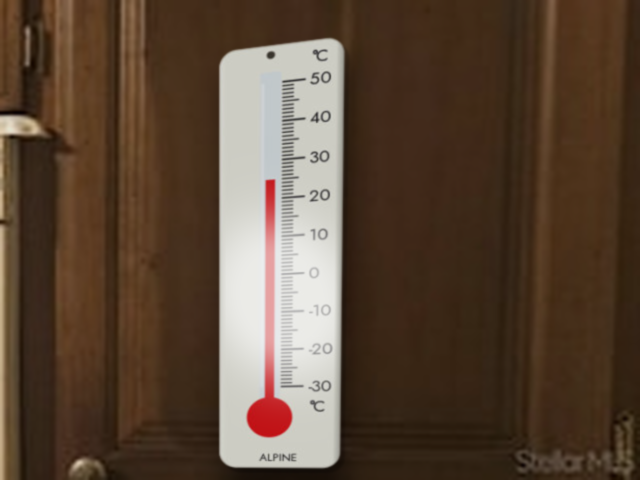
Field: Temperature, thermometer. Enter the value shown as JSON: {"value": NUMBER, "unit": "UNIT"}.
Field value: {"value": 25, "unit": "°C"}
